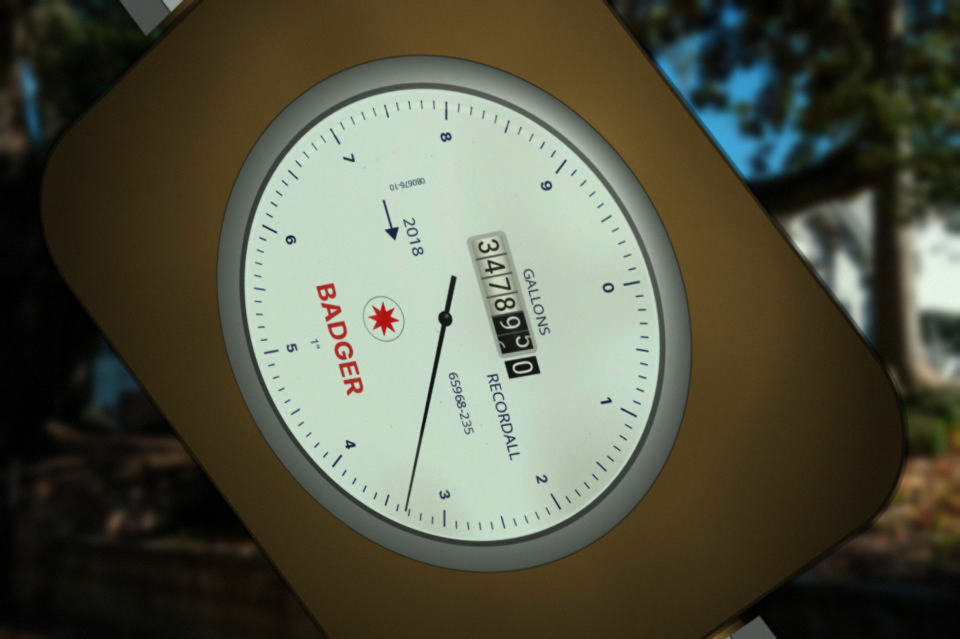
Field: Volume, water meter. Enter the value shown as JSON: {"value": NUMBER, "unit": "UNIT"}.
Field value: {"value": 3478953.3, "unit": "gal"}
